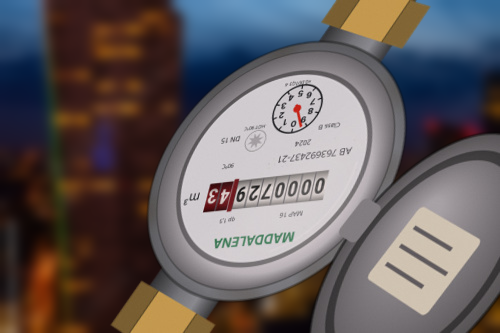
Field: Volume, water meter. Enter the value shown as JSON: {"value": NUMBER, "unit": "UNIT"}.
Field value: {"value": 729.429, "unit": "m³"}
